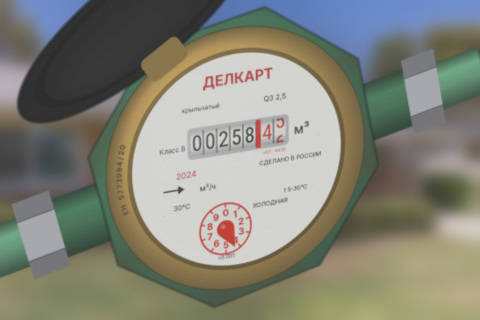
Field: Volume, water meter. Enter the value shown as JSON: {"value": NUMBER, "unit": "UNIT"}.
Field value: {"value": 258.454, "unit": "m³"}
